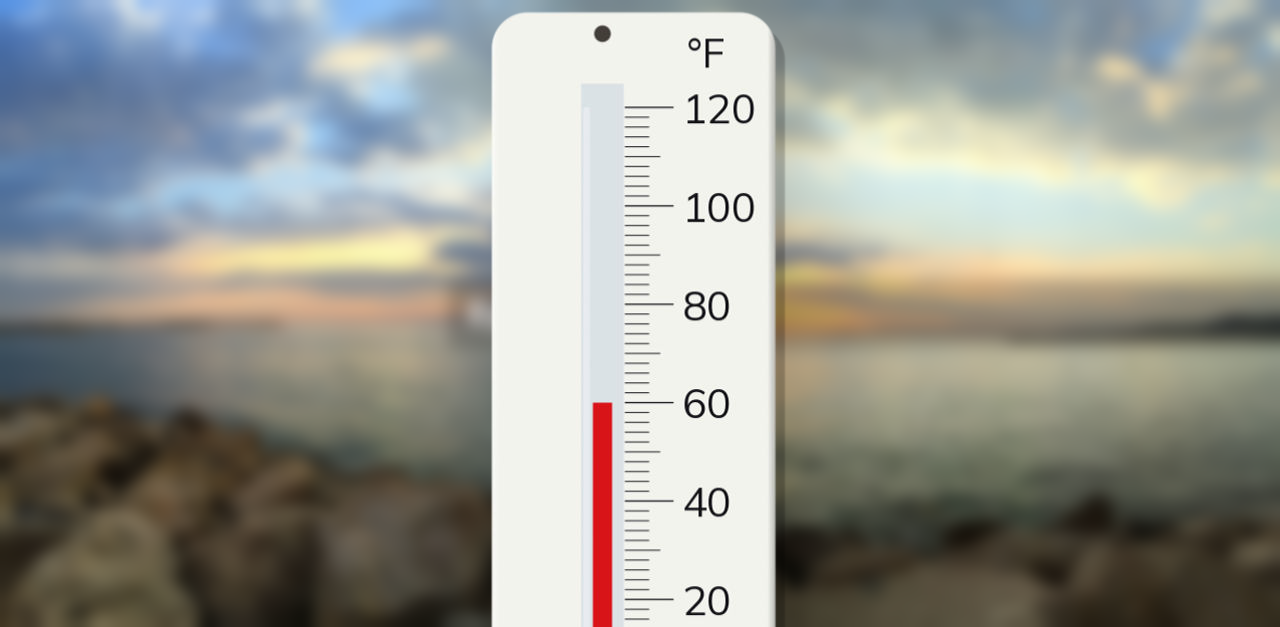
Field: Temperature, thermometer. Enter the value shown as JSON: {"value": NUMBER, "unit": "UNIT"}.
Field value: {"value": 60, "unit": "°F"}
